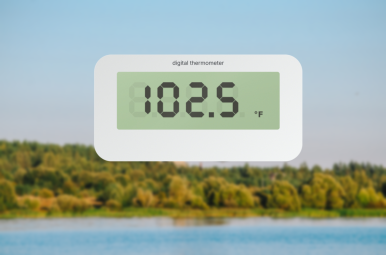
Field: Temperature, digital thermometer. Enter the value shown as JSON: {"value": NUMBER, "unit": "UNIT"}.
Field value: {"value": 102.5, "unit": "°F"}
